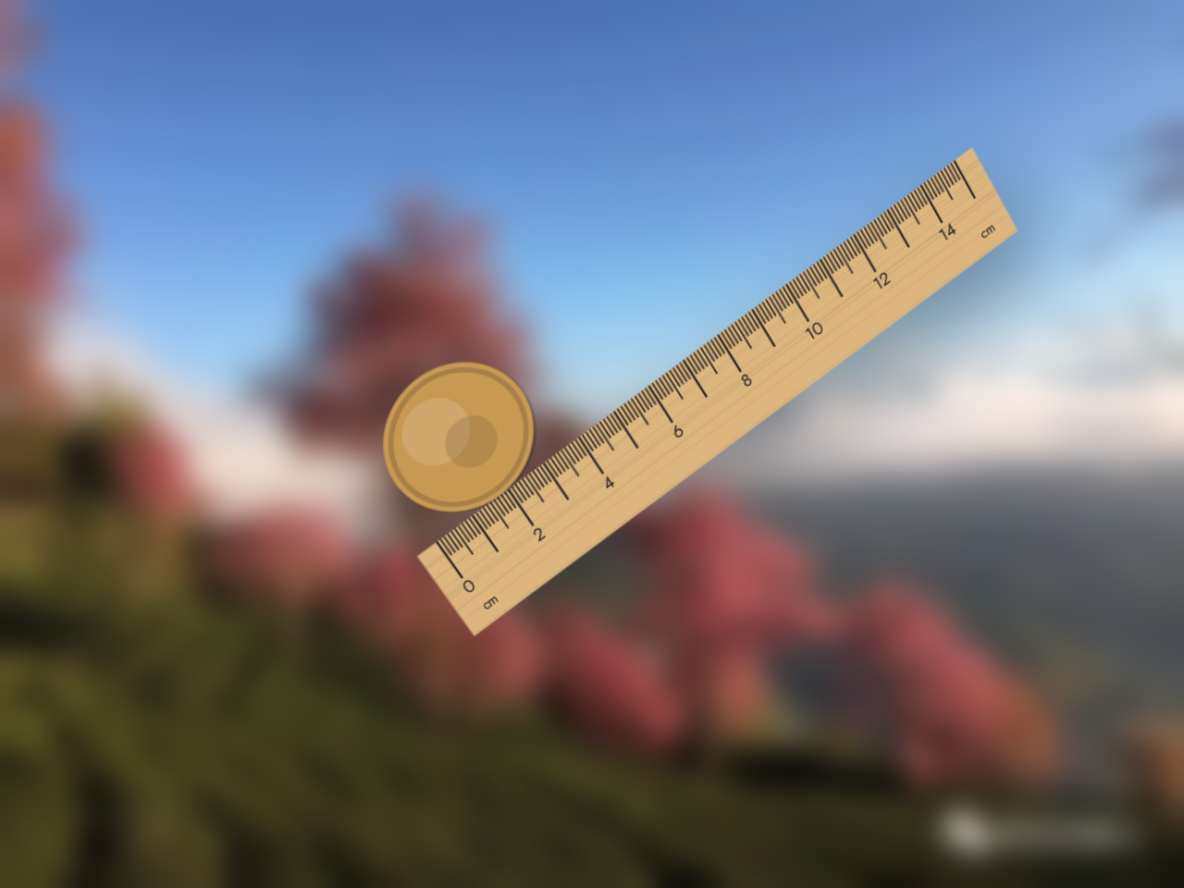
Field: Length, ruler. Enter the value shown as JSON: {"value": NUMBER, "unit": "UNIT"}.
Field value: {"value": 3.5, "unit": "cm"}
